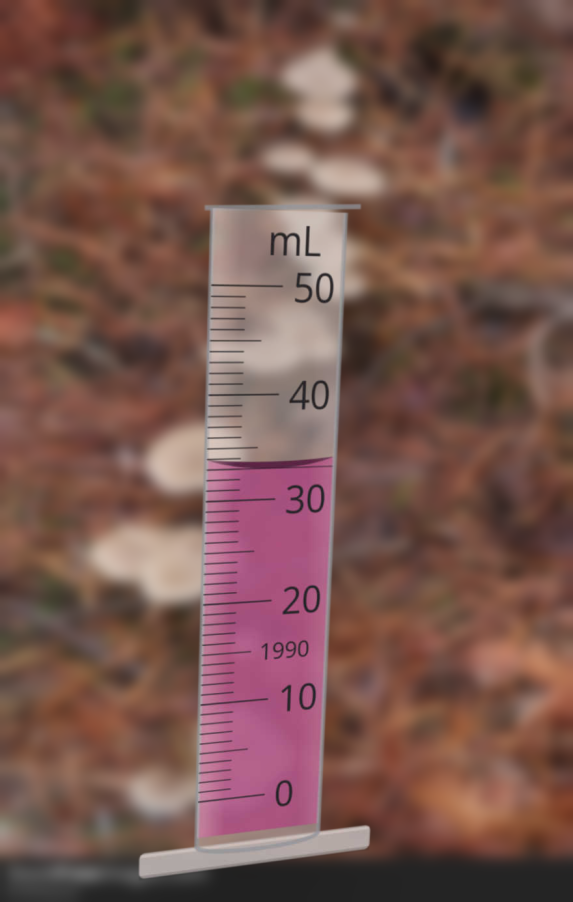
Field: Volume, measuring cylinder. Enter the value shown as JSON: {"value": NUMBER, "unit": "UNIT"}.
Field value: {"value": 33, "unit": "mL"}
